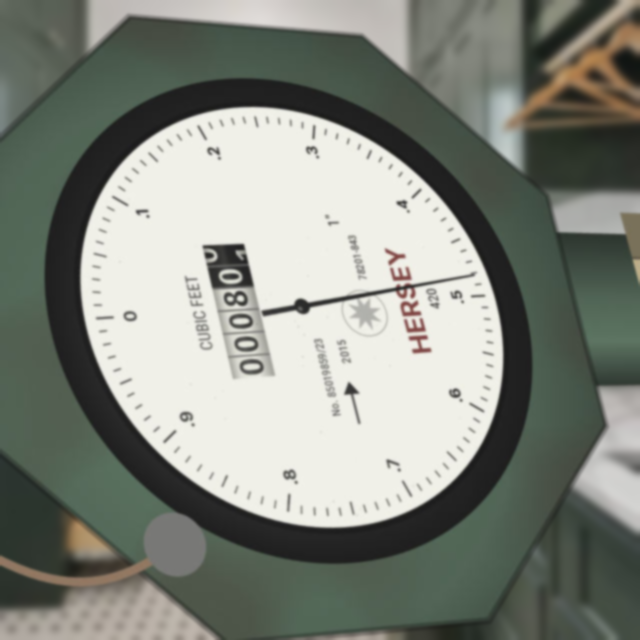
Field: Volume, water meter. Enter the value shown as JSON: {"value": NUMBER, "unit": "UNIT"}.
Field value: {"value": 800.48, "unit": "ft³"}
